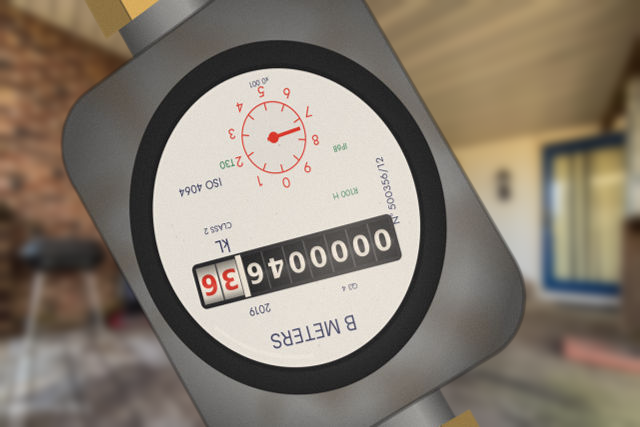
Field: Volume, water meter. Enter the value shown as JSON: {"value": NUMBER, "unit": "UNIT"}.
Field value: {"value": 46.367, "unit": "kL"}
